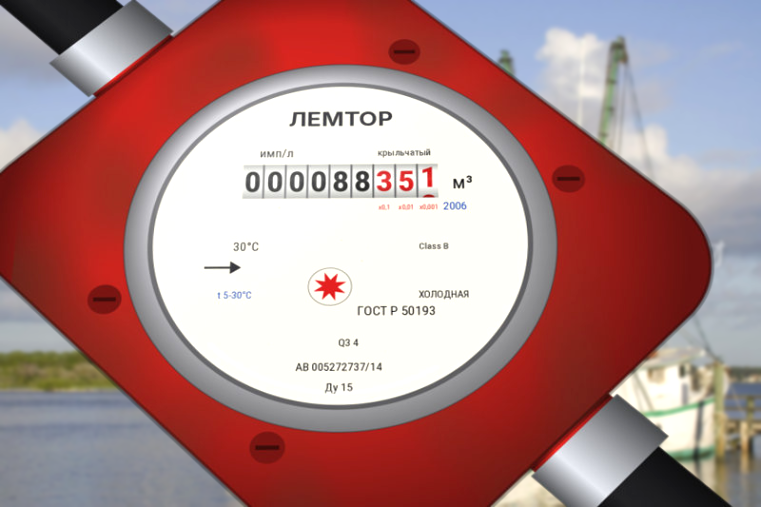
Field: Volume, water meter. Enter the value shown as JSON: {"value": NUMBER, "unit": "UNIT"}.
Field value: {"value": 88.351, "unit": "m³"}
